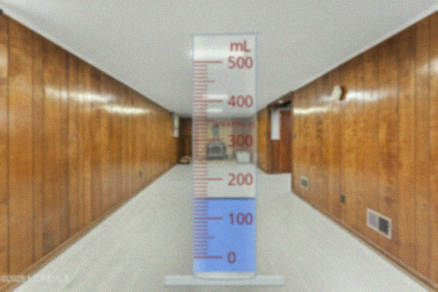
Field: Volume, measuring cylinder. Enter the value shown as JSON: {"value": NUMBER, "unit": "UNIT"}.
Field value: {"value": 150, "unit": "mL"}
